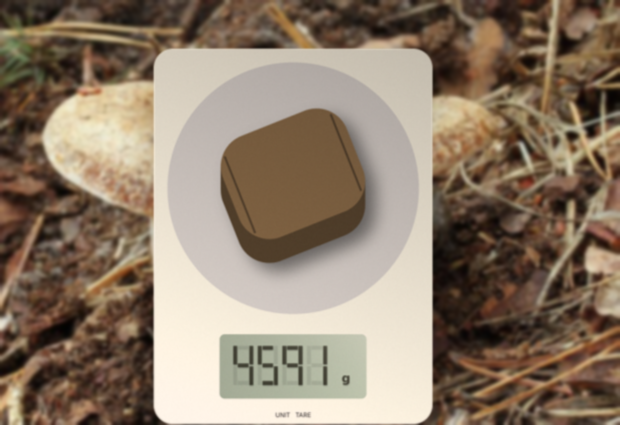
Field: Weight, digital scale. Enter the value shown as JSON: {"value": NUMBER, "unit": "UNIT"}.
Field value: {"value": 4591, "unit": "g"}
